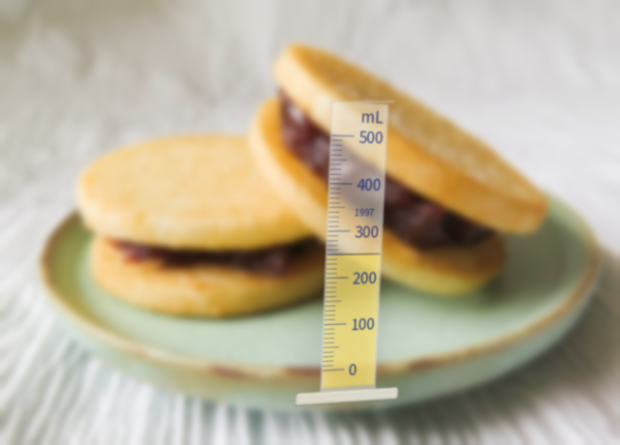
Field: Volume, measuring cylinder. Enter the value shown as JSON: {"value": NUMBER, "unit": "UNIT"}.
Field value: {"value": 250, "unit": "mL"}
